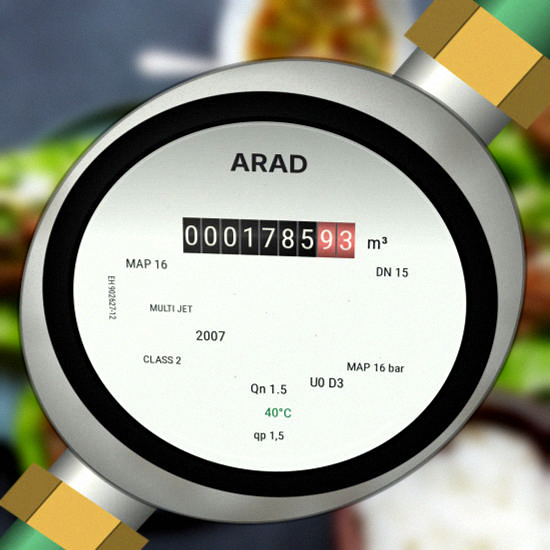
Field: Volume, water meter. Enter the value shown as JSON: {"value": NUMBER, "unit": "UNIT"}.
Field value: {"value": 1785.93, "unit": "m³"}
